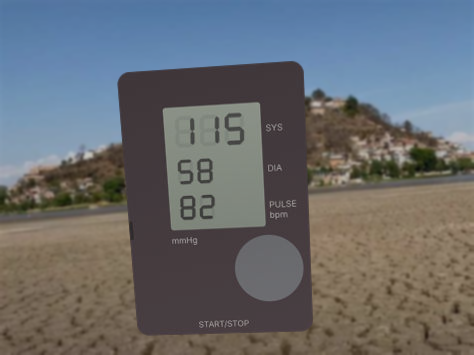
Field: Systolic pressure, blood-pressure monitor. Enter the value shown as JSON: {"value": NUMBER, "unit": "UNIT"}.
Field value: {"value": 115, "unit": "mmHg"}
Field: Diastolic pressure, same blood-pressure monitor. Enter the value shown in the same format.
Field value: {"value": 58, "unit": "mmHg"}
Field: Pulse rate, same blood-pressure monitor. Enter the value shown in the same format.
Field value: {"value": 82, "unit": "bpm"}
